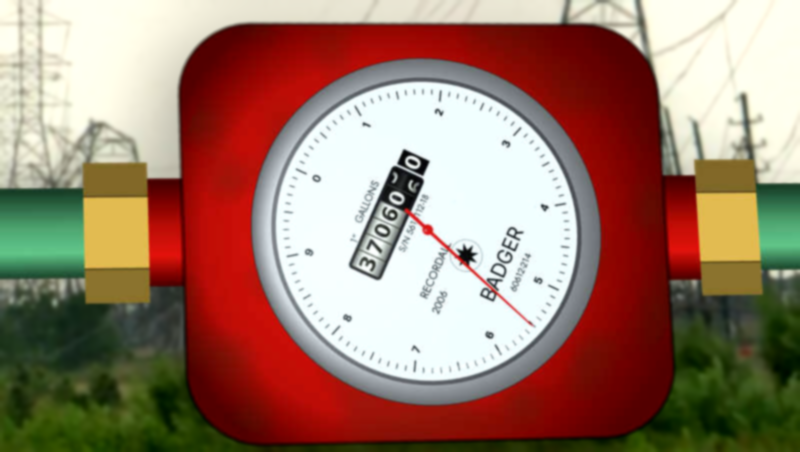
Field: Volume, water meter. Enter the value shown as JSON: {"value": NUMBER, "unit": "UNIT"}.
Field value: {"value": 3706055.5, "unit": "gal"}
